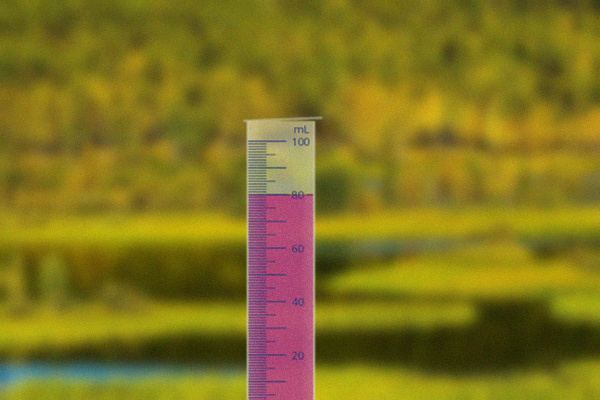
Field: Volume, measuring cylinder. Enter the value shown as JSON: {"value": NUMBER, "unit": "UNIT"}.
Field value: {"value": 80, "unit": "mL"}
